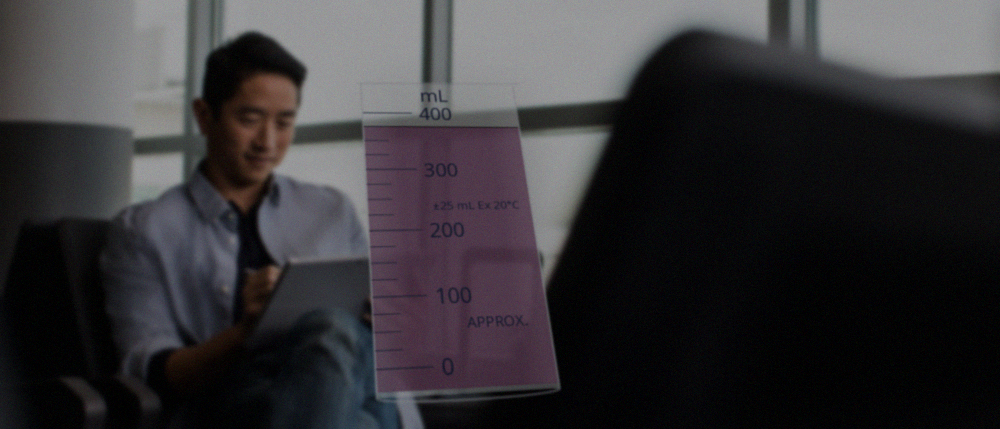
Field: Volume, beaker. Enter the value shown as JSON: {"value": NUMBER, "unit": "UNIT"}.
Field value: {"value": 375, "unit": "mL"}
